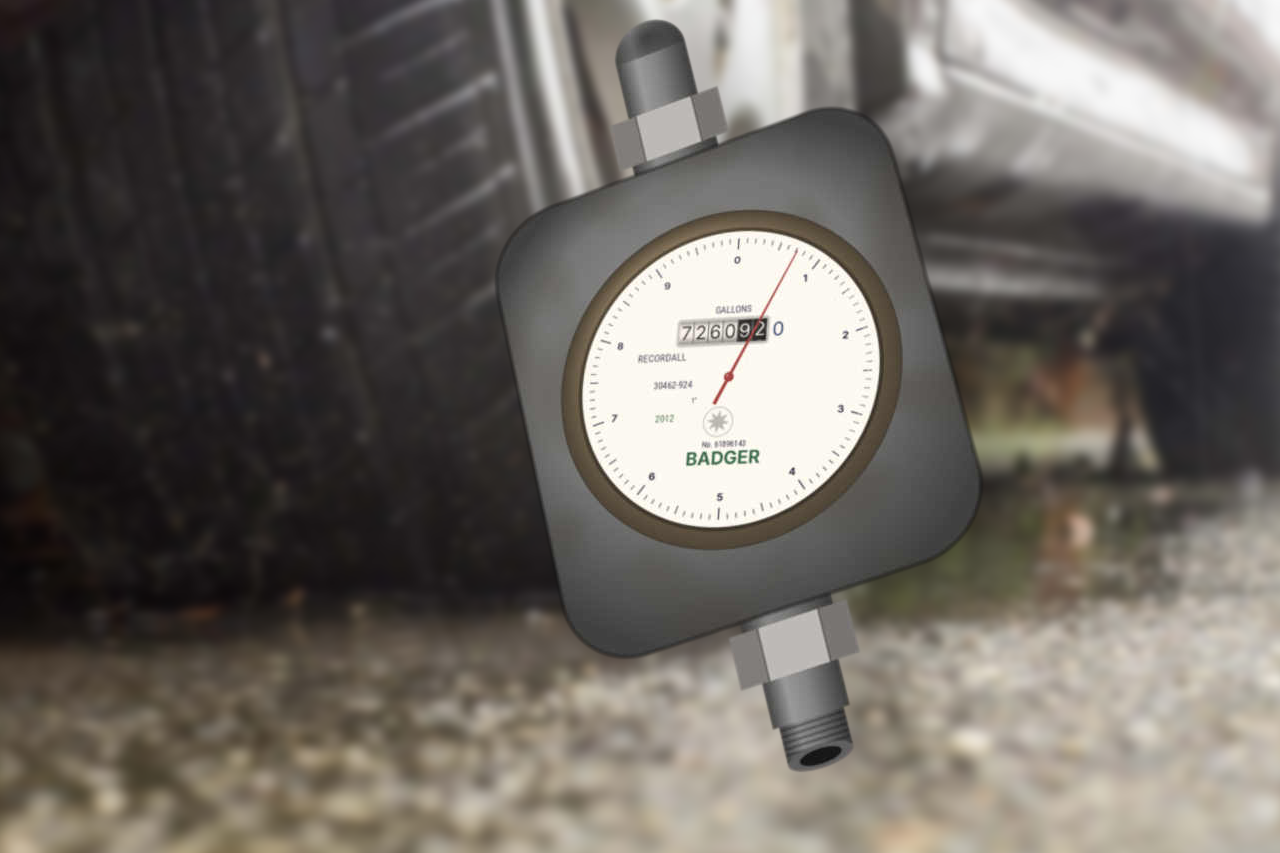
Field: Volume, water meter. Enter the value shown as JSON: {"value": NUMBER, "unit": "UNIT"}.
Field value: {"value": 7260920.7, "unit": "gal"}
